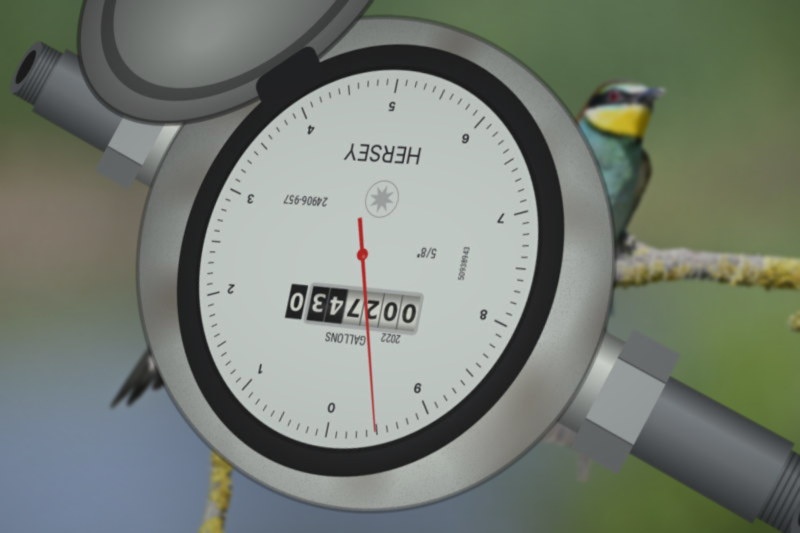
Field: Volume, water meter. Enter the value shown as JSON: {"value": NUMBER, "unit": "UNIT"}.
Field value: {"value": 27429.5, "unit": "gal"}
